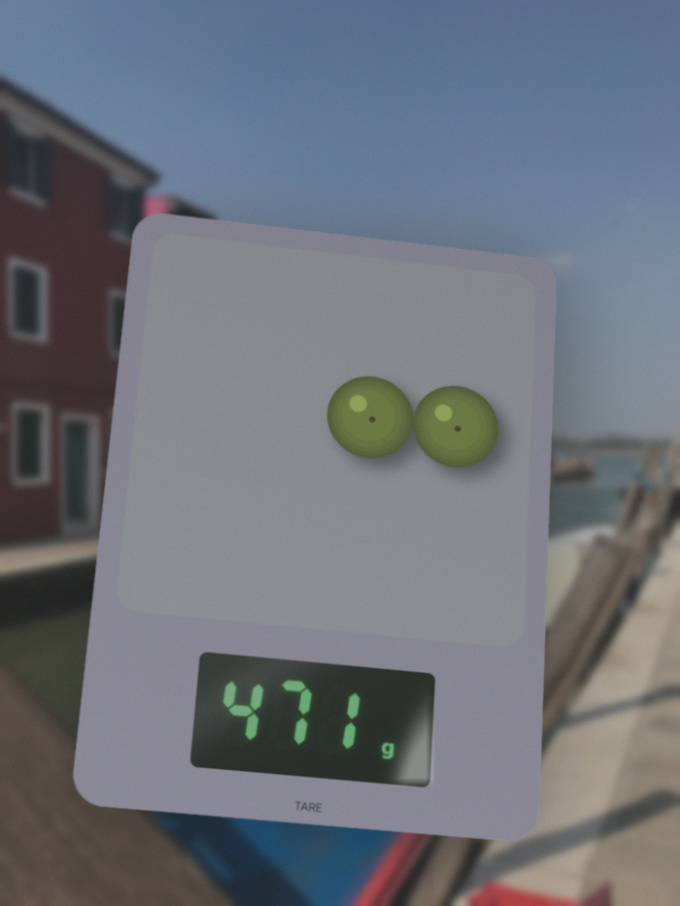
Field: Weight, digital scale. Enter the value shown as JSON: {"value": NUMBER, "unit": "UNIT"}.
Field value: {"value": 471, "unit": "g"}
